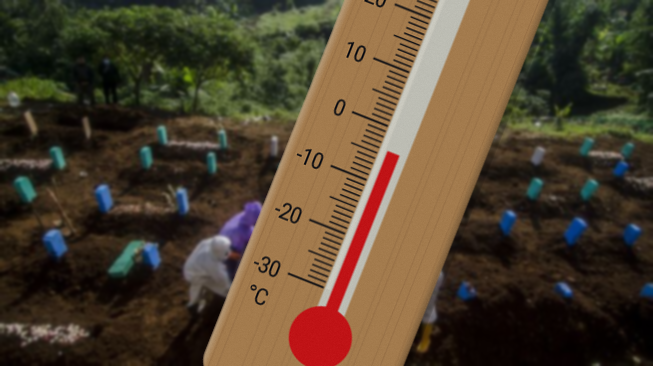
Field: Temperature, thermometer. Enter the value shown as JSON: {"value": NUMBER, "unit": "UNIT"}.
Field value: {"value": -4, "unit": "°C"}
